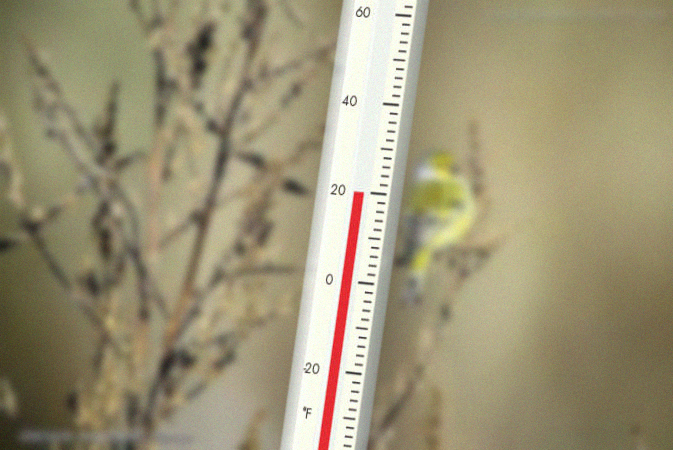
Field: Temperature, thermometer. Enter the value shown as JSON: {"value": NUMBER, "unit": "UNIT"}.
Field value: {"value": 20, "unit": "°F"}
